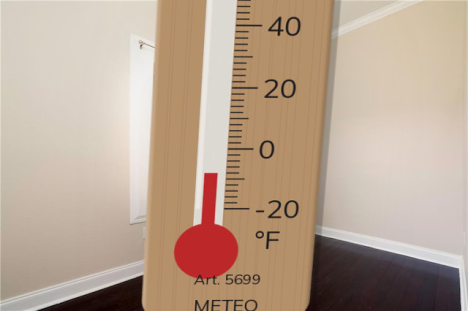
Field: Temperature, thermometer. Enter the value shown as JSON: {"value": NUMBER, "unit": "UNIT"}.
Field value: {"value": -8, "unit": "°F"}
